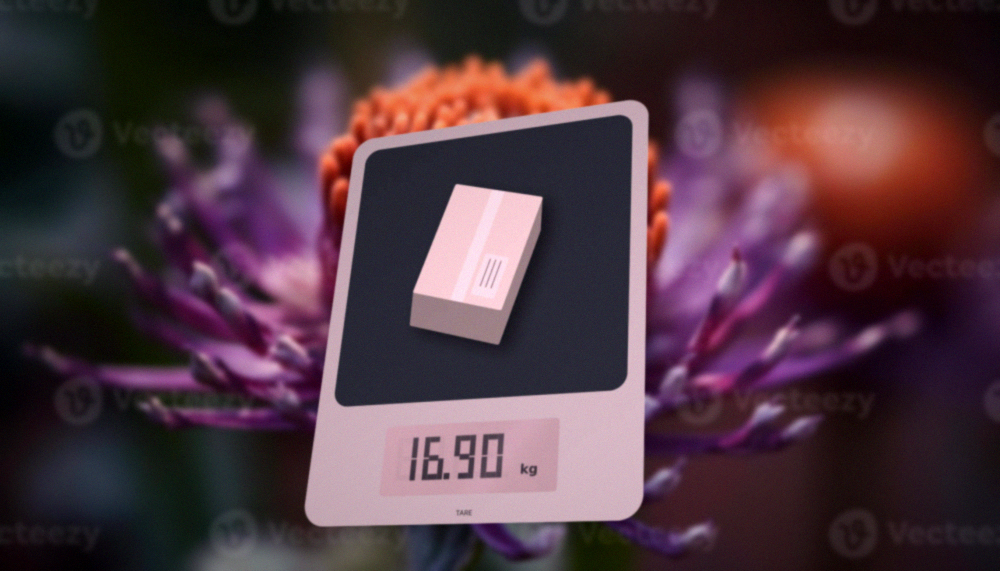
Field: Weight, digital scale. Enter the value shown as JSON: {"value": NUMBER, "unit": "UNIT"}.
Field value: {"value": 16.90, "unit": "kg"}
